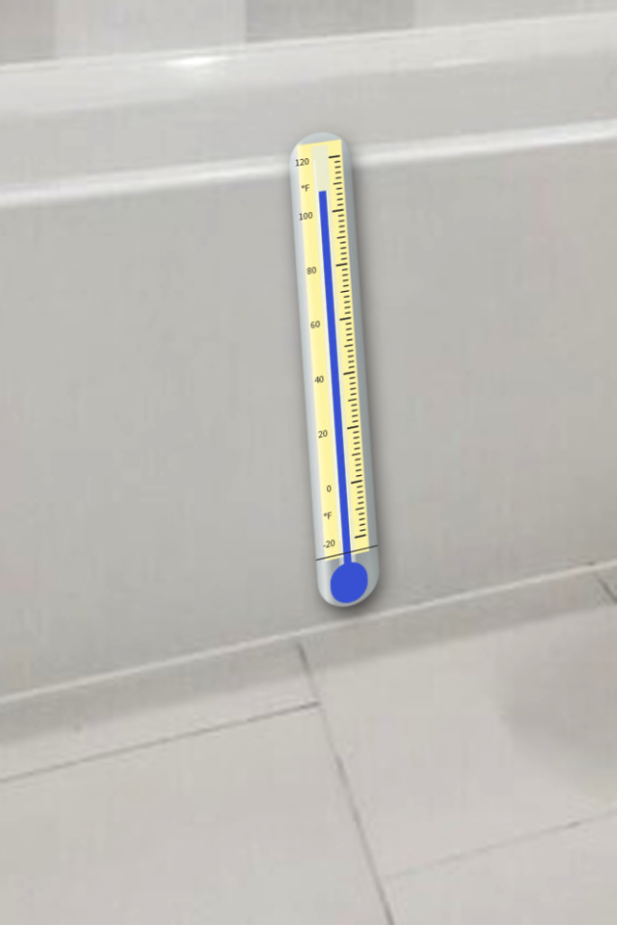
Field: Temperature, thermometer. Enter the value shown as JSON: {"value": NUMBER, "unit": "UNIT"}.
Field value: {"value": 108, "unit": "°F"}
